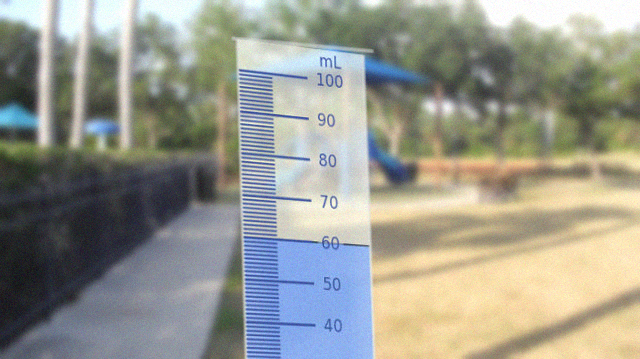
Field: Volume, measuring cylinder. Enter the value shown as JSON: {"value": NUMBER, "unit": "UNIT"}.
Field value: {"value": 60, "unit": "mL"}
